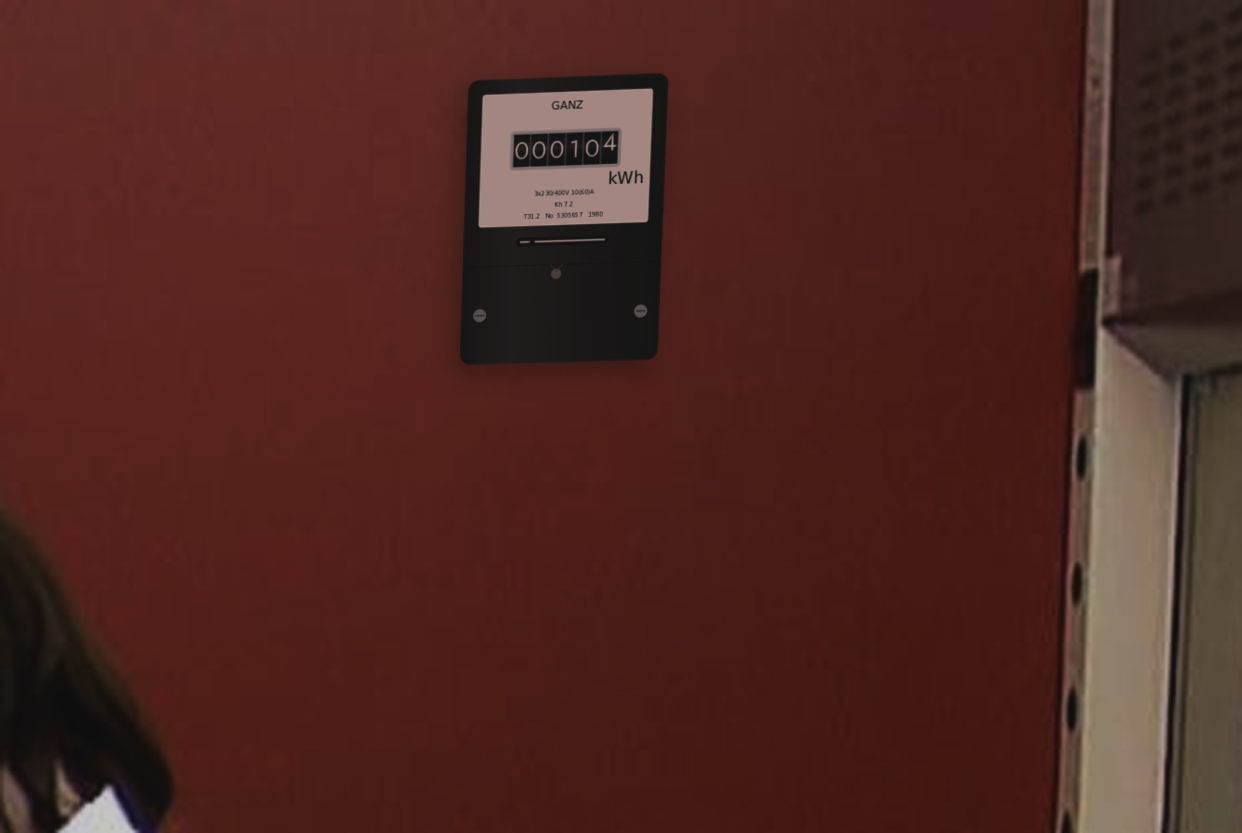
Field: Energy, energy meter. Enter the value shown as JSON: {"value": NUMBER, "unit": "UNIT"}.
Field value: {"value": 104, "unit": "kWh"}
